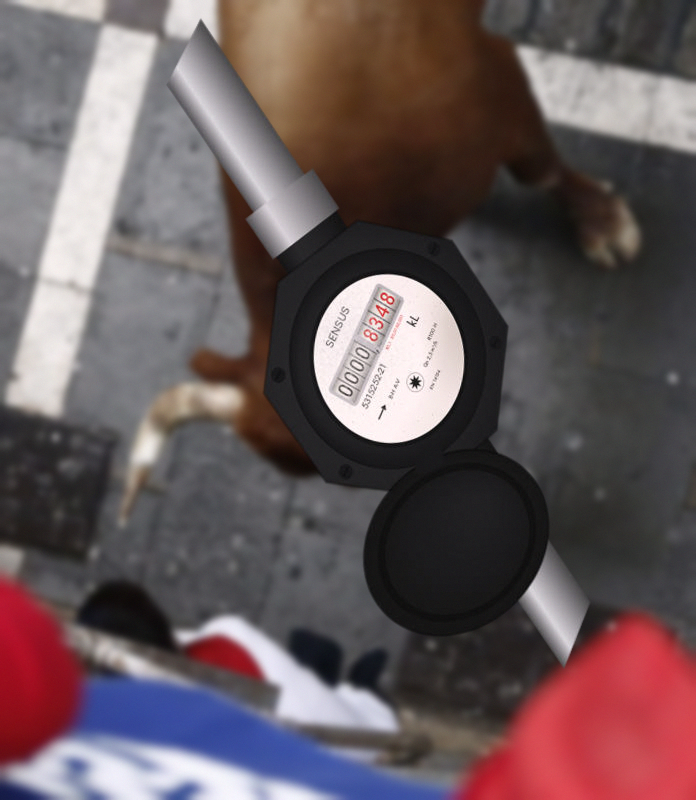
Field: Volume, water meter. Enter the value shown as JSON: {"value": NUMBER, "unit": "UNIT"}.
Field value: {"value": 0.8348, "unit": "kL"}
